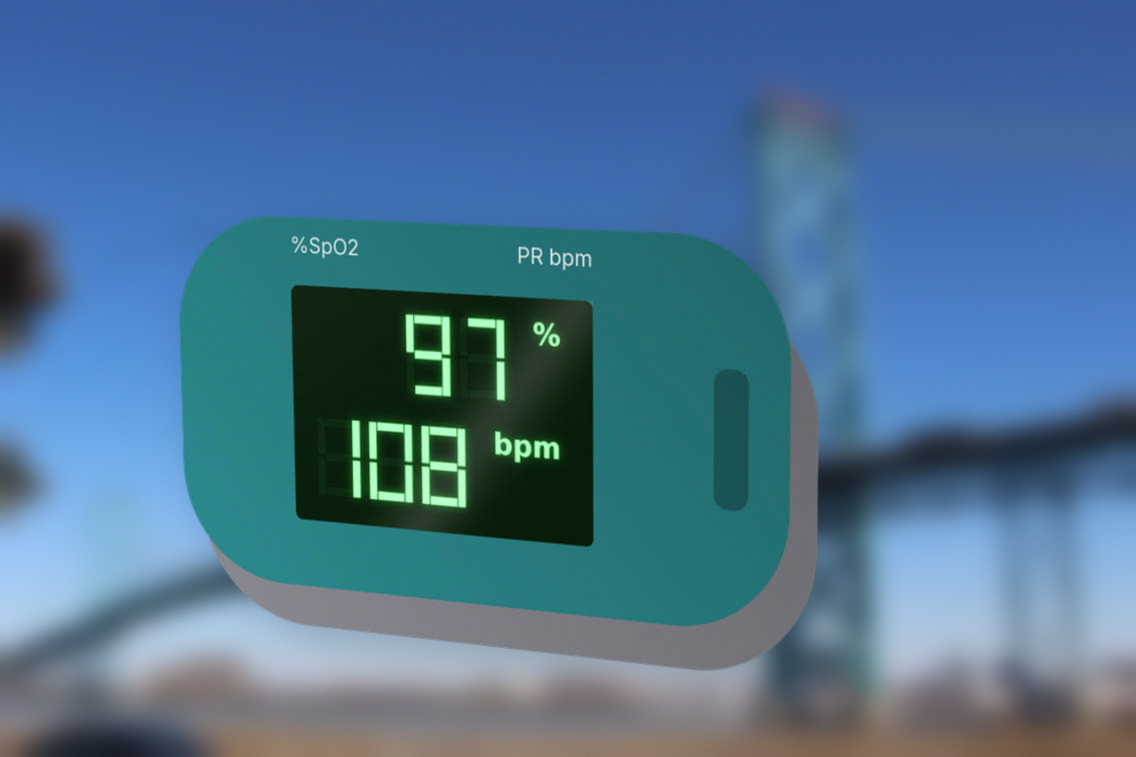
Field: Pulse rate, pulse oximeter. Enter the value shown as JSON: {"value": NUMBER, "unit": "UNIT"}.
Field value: {"value": 108, "unit": "bpm"}
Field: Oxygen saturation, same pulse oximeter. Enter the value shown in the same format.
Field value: {"value": 97, "unit": "%"}
